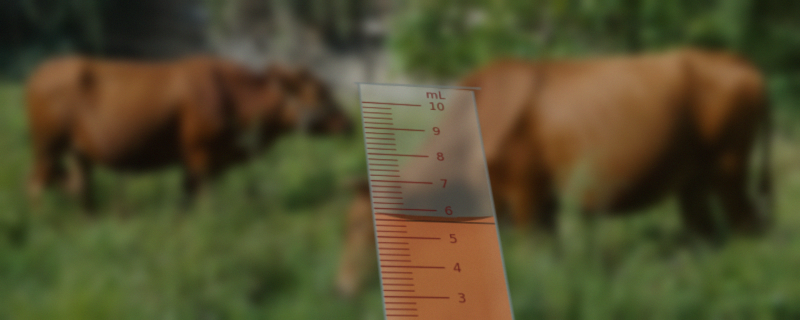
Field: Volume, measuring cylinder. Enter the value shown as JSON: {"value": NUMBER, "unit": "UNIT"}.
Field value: {"value": 5.6, "unit": "mL"}
